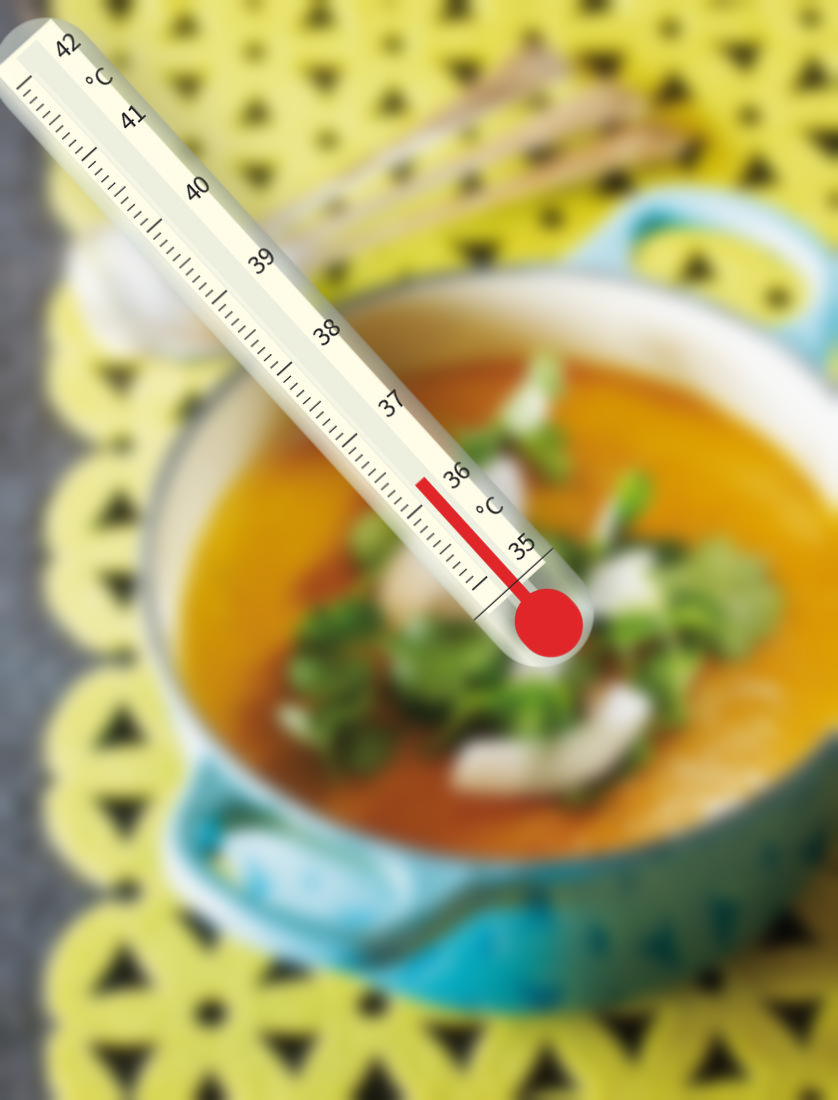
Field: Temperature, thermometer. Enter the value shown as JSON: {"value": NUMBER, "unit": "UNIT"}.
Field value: {"value": 36.2, "unit": "°C"}
